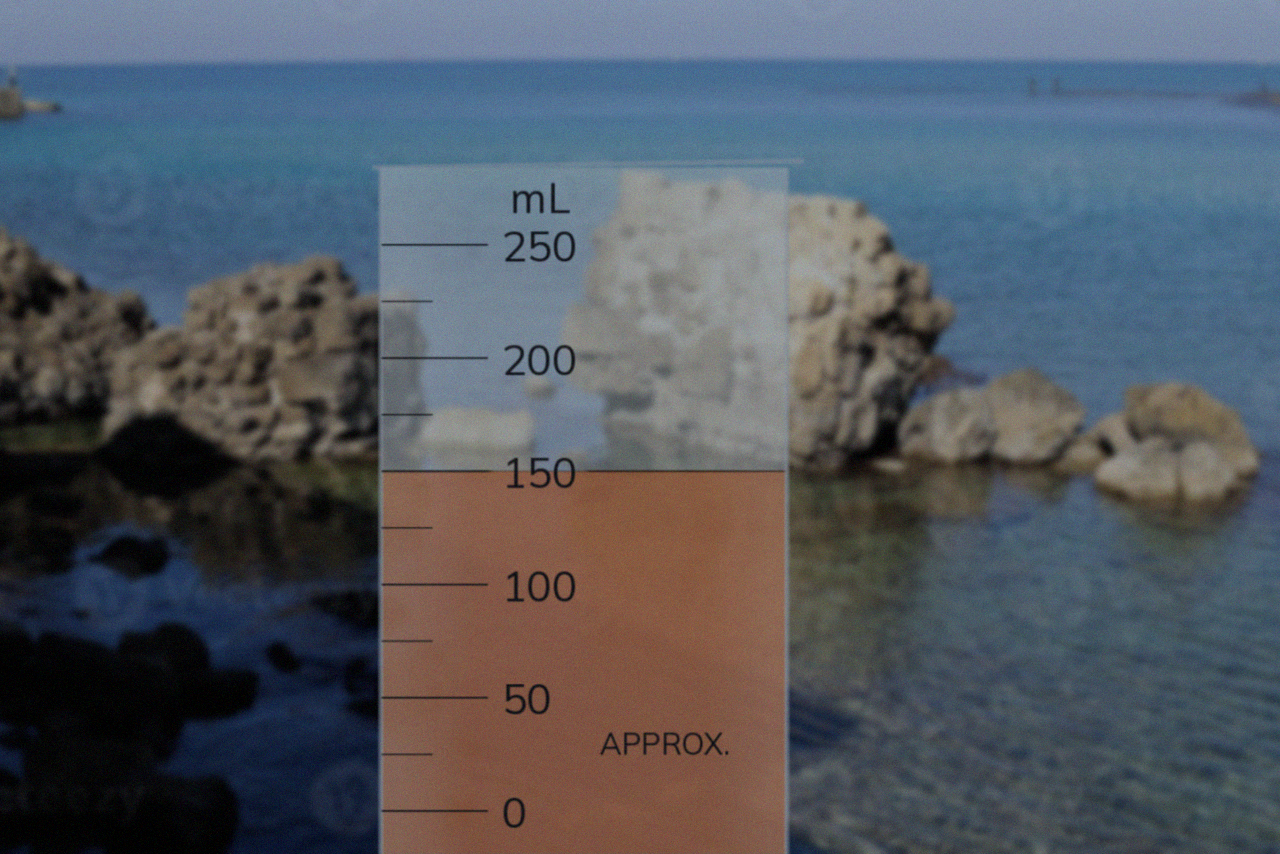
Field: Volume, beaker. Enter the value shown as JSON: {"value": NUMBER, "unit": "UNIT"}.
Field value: {"value": 150, "unit": "mL"}
